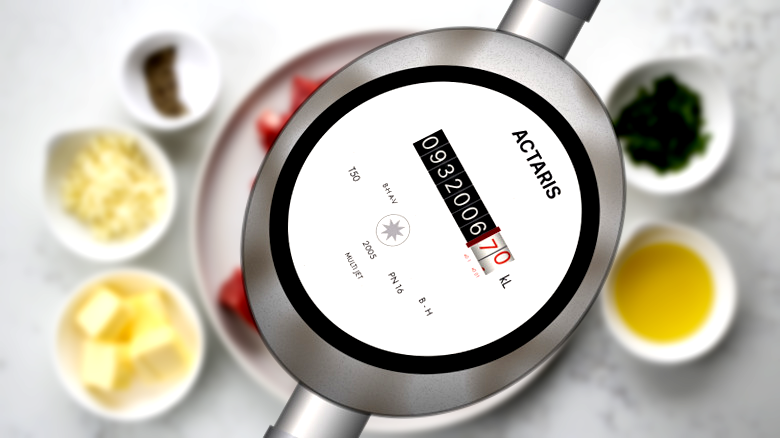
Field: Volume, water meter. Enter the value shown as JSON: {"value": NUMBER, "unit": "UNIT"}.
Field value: {"value": 932006.70, "unit": "kL"}
